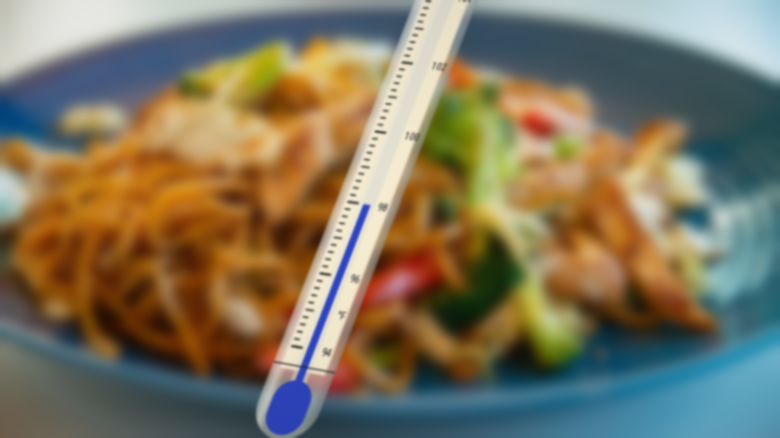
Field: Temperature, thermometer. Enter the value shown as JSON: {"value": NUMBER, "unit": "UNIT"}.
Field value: {"value": 98, "unit": "°F"}
